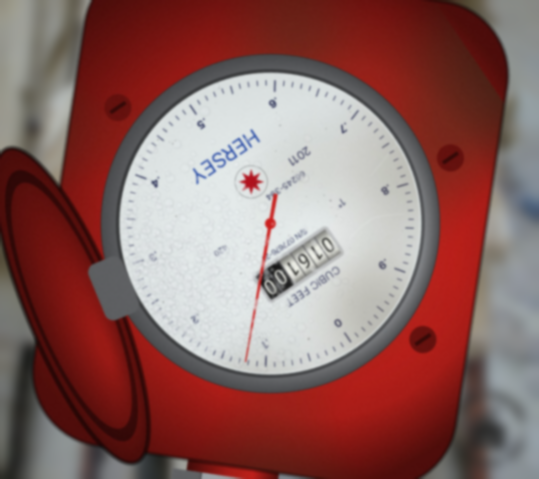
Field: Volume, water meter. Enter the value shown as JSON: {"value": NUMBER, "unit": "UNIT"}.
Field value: {"value": 16100.12, "unit": "ft³"}
